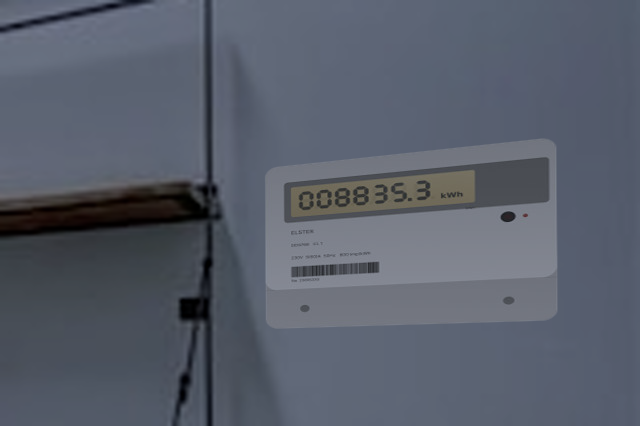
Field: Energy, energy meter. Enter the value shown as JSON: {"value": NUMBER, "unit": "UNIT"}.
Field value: {"value": 8835.3, "unit": "kWh"}
